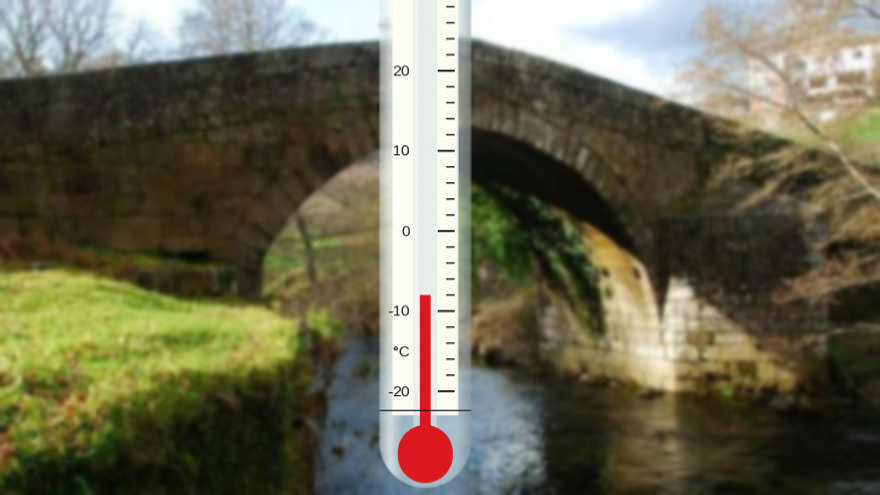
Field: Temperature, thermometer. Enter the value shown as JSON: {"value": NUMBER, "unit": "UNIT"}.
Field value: {"value": -8, "unit": "°C"}
